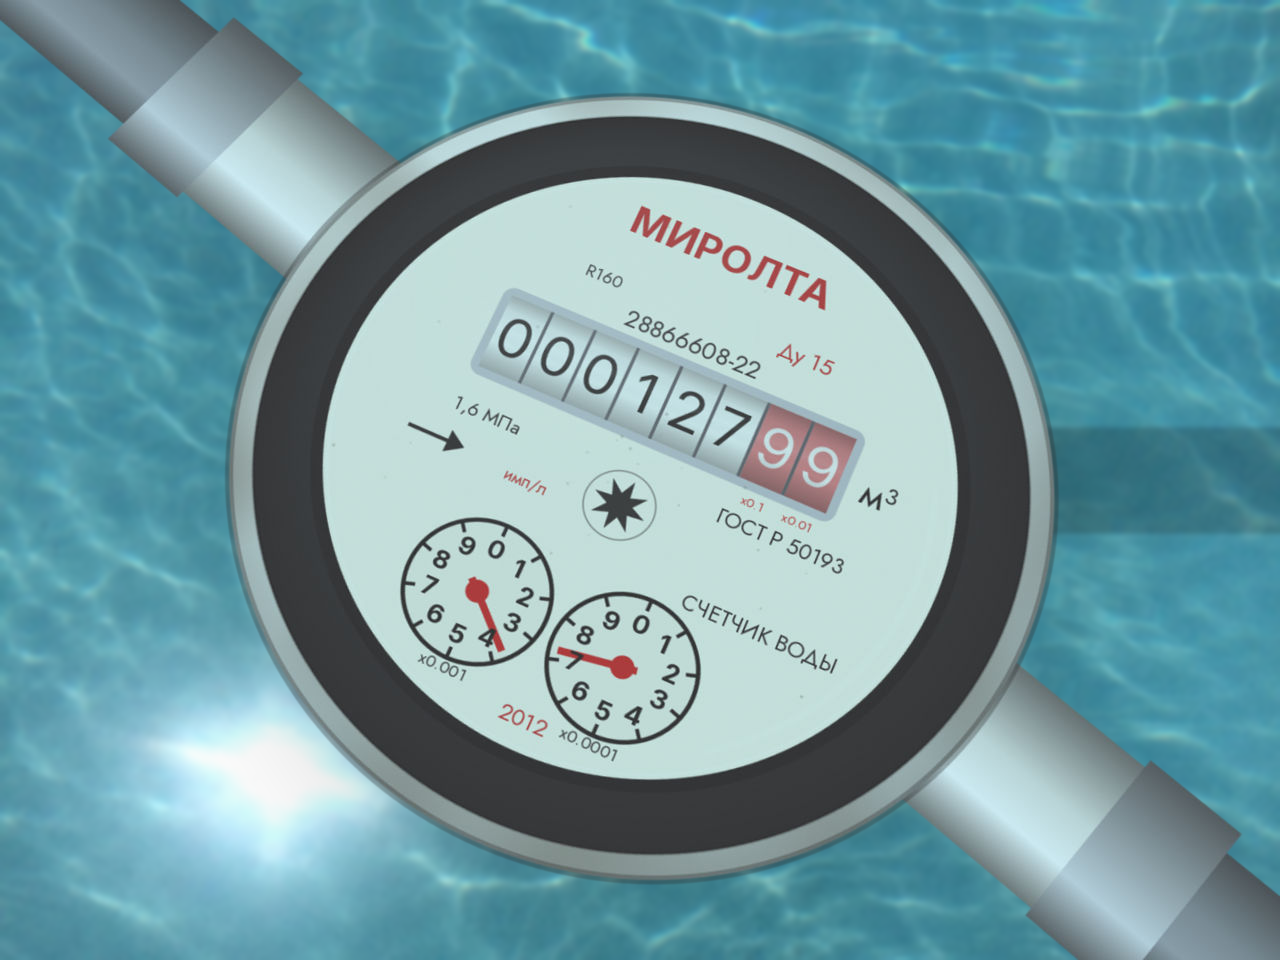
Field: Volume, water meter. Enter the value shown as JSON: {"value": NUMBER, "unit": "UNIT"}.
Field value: {"value": 127.9937, "unit": "m³"}
